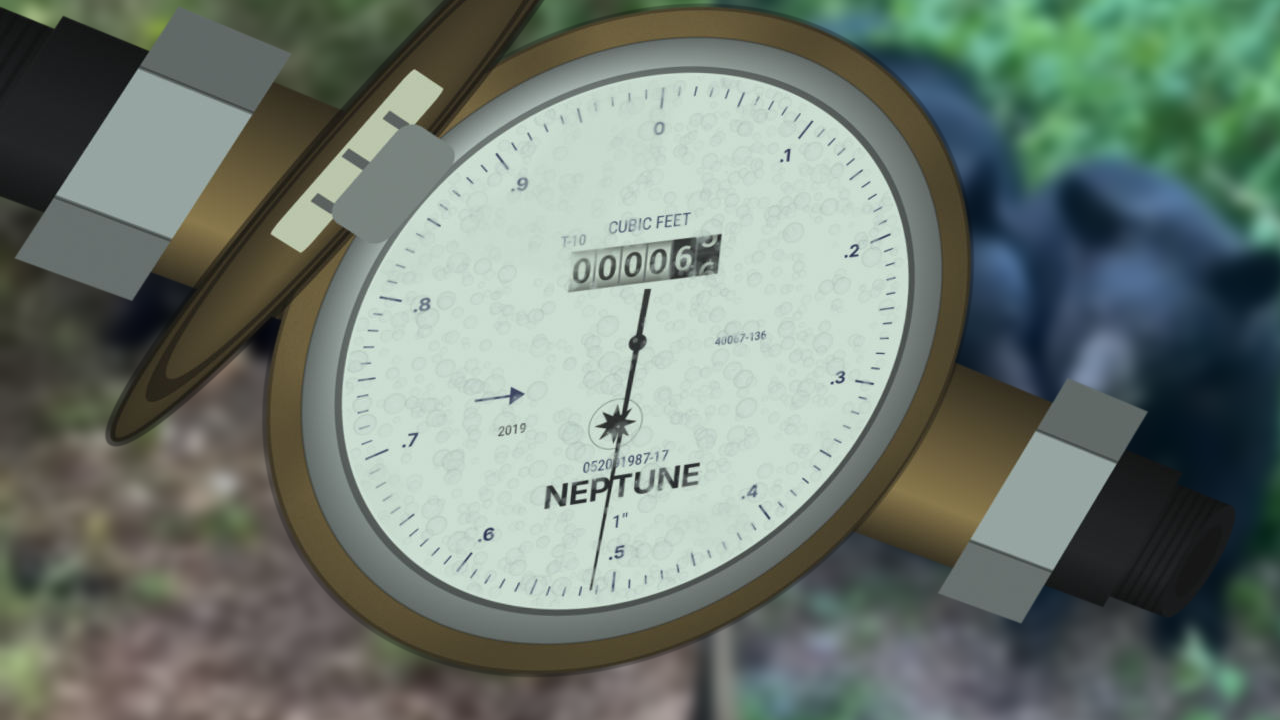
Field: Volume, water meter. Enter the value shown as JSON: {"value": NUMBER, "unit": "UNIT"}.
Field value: {"value": 65.51, "unit": "ft³"}
